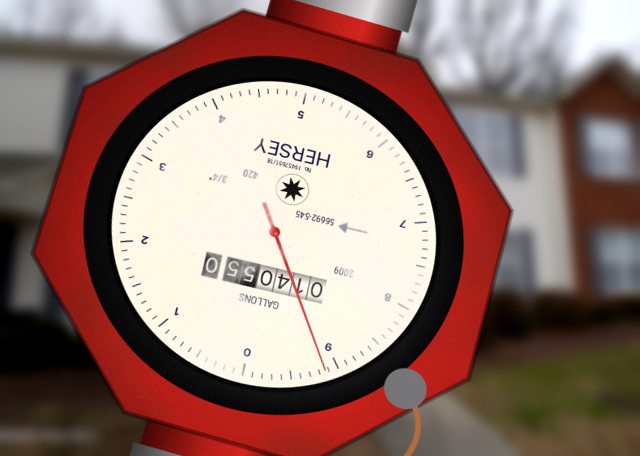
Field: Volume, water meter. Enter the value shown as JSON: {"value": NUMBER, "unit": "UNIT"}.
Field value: {"value": 140549.1, "unit": "gal"}
